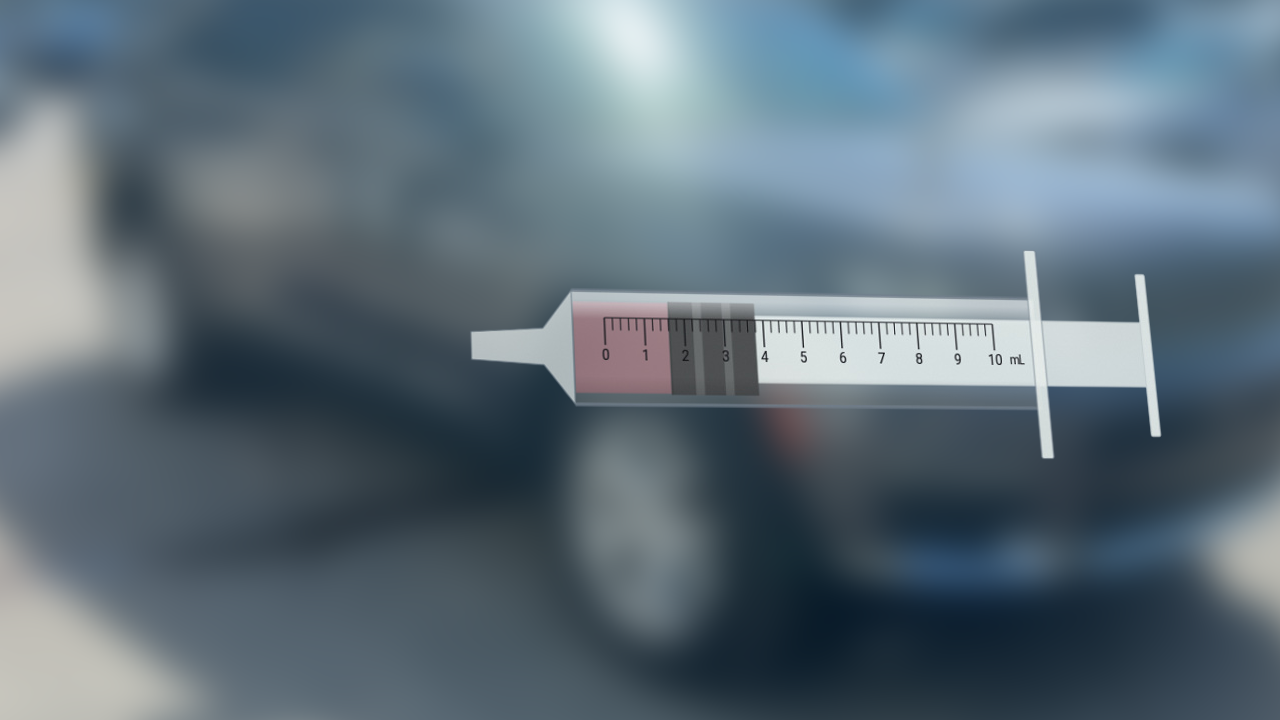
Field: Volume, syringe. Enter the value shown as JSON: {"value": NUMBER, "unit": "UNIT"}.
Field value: {"value": 1.6, "unit": "mL"}
